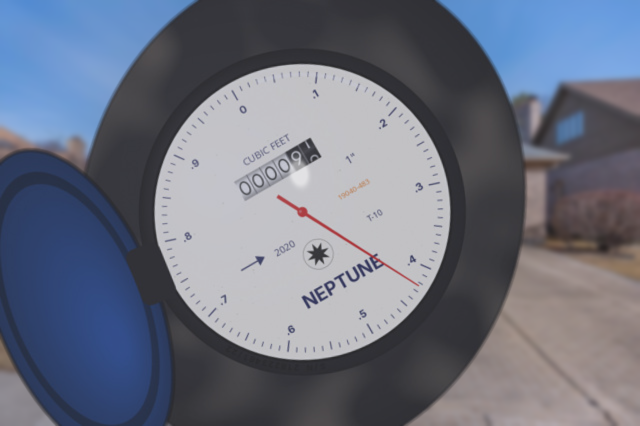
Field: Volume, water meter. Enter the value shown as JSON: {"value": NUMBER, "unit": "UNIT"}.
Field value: {"value": 91.42, "unit": "ft³"}
